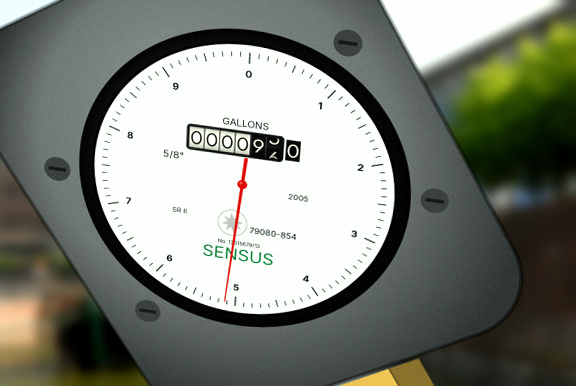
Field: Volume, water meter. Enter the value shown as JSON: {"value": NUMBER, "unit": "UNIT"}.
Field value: {"value": 955.1, "unit": "gal"}
